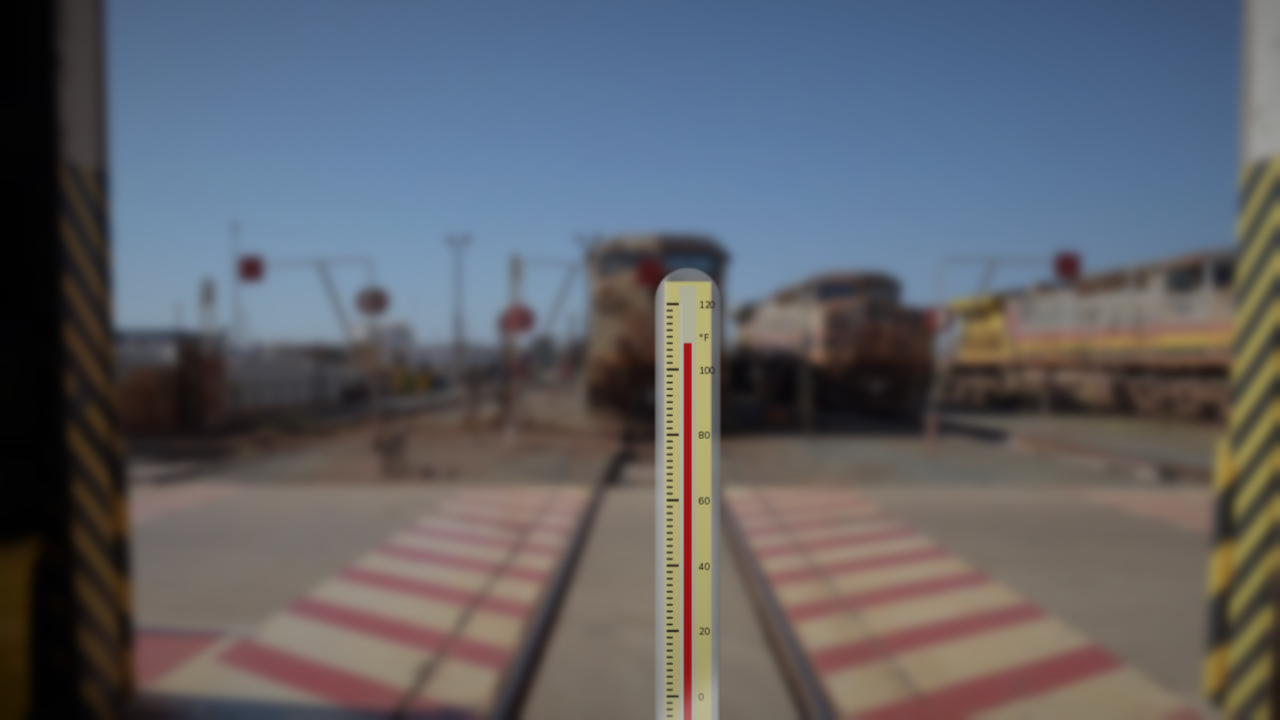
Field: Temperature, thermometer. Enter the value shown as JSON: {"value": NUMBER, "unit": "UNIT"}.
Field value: {"value": 108, "unit": "°F"}
